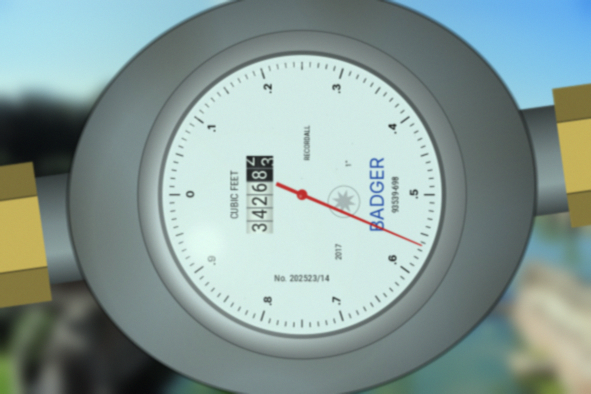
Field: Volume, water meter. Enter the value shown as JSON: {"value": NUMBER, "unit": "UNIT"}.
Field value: {"value": 342682.56, "unit": "ft³"}
